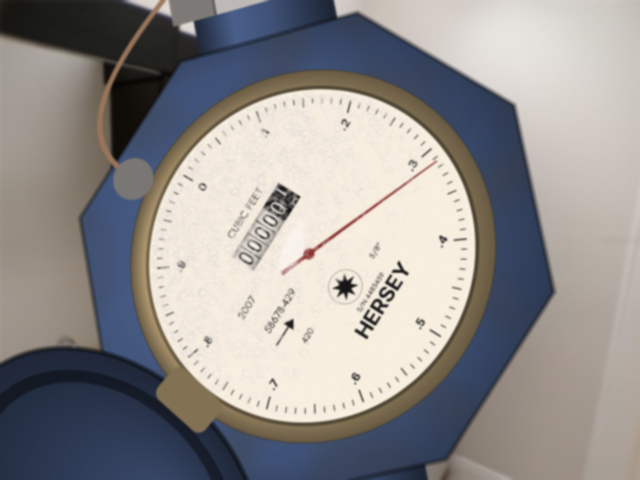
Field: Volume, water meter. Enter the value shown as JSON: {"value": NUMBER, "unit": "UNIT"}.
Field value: {"value": 1.31, "unit": "ft³"}
